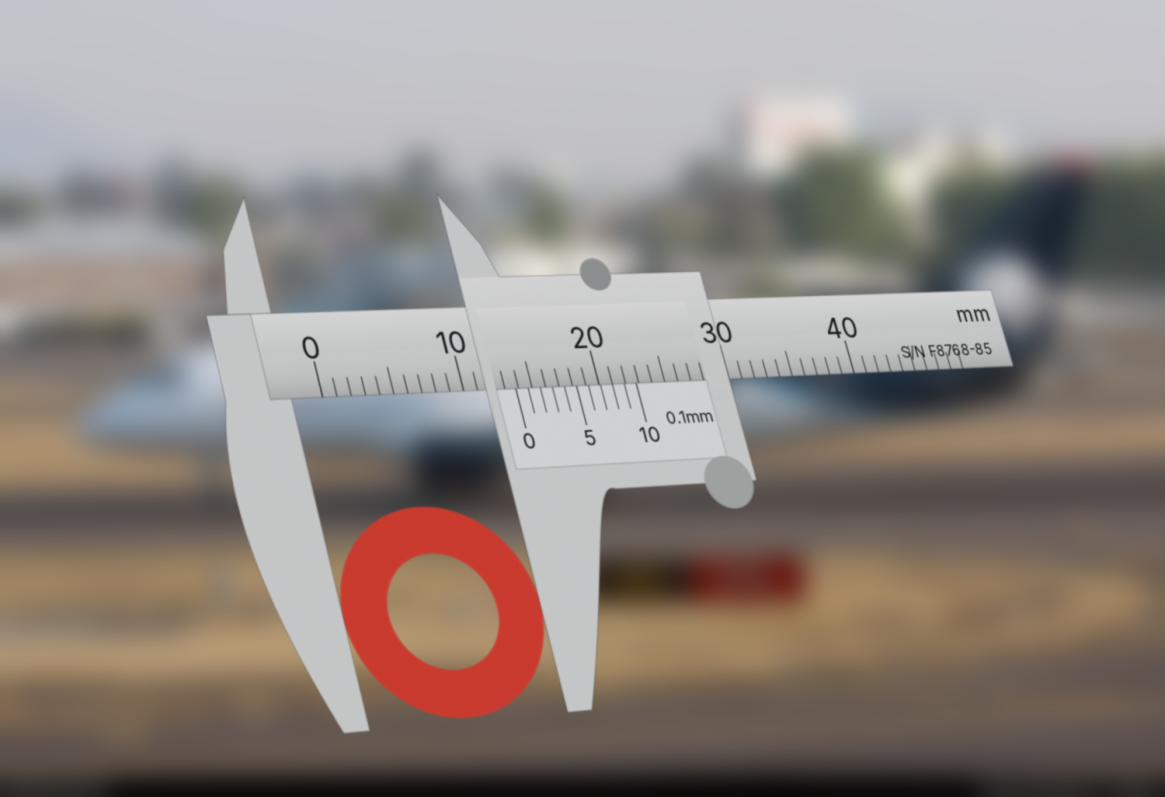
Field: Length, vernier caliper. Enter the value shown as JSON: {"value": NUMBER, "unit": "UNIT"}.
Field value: {"value": 13.8, "unit": "mm"}
